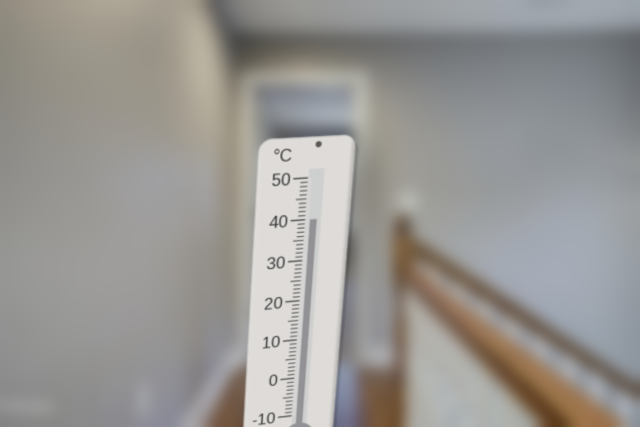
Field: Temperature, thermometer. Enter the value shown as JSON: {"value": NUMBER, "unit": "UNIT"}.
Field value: {"value": 40, "unit": "°C"}
